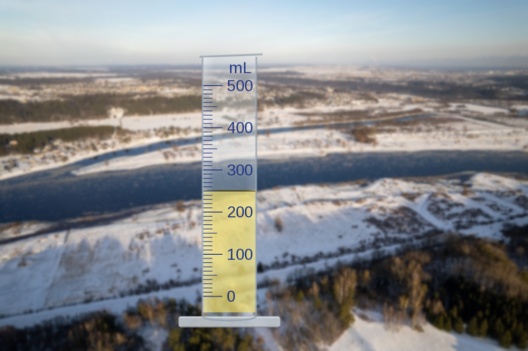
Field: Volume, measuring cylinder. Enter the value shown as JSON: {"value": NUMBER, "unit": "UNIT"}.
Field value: {"value": 250, "unit": "mL"}
